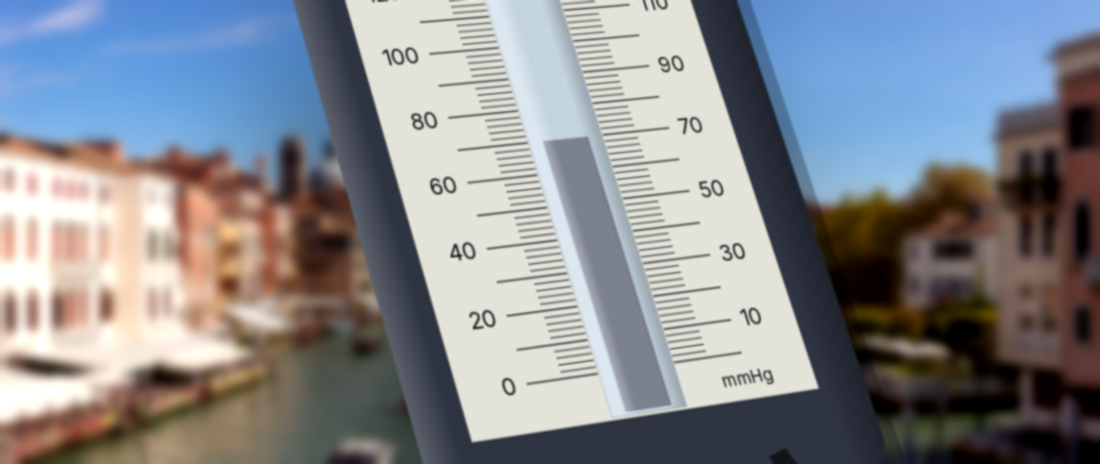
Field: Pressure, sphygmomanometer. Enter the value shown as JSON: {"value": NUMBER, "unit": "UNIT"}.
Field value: {"value": 70, "unit": "mmHg"}
